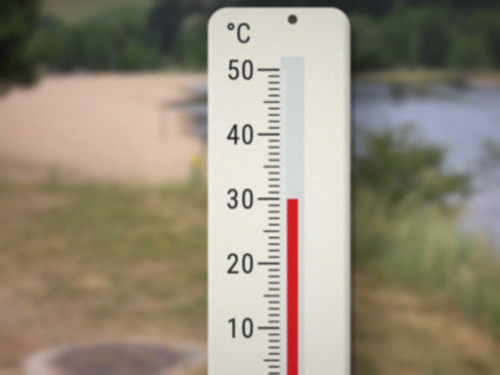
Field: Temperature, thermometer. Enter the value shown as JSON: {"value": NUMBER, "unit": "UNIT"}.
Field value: {"value": 30, "unit": "°C"}
